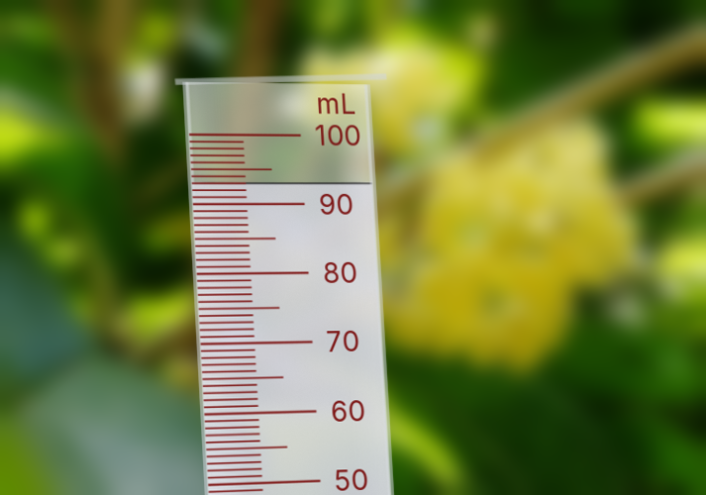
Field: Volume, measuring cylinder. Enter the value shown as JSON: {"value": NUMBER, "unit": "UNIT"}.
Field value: {"value": 93, "unit": "mL"}
